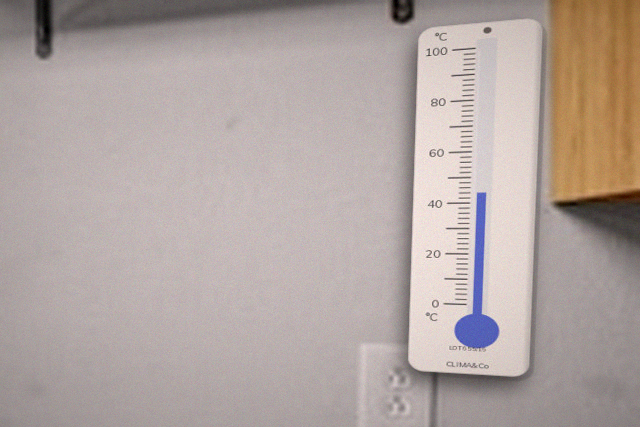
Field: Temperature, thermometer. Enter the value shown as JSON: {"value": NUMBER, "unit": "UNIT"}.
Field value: {"value": 44, "unit": "°C"}
